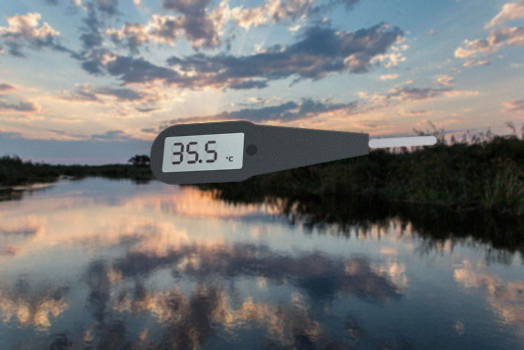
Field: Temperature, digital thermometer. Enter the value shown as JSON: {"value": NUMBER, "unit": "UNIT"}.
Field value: {"value": 35.5, "unit": "°C"}
